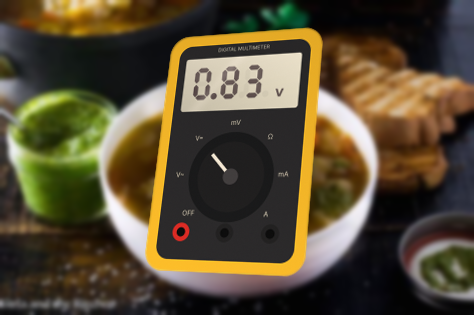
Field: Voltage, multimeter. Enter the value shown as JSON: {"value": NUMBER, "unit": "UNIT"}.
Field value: {"value": 0.83, "unit": "V"}
